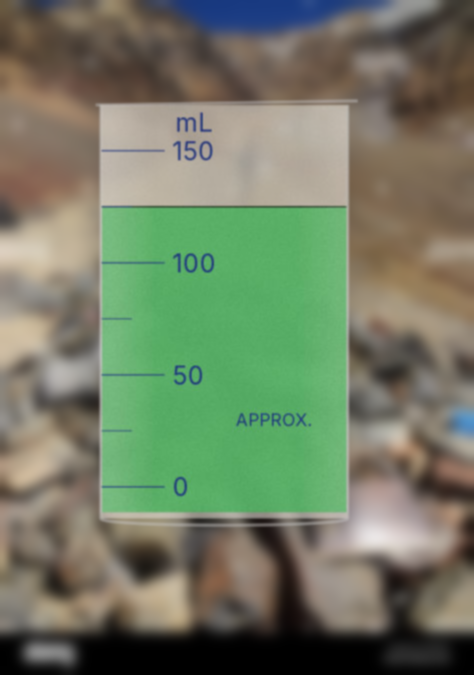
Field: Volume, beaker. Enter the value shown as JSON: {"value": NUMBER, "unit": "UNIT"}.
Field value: {"value": 125, "unit": "mL"}
